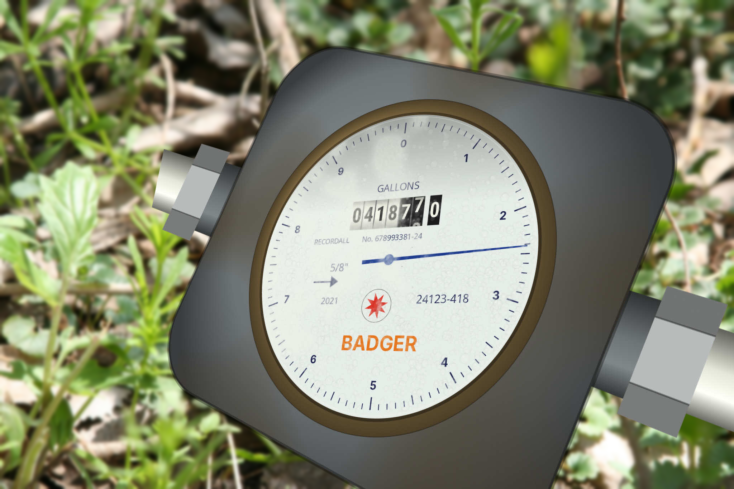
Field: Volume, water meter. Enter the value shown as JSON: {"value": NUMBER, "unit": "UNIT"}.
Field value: {"value": 418772.4, "unit": "gal"}
